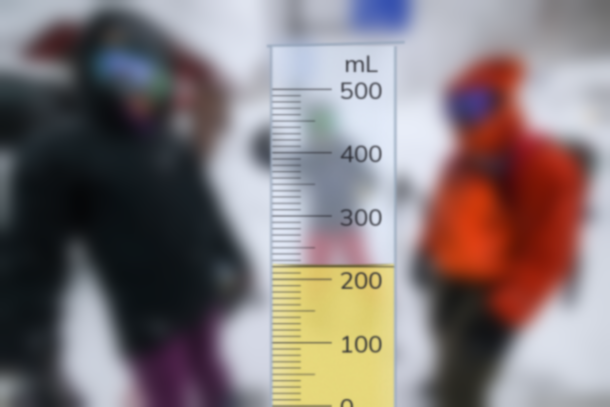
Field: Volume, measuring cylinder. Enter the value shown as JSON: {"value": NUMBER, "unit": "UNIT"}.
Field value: {"value": 220, "unit": "mL"}
